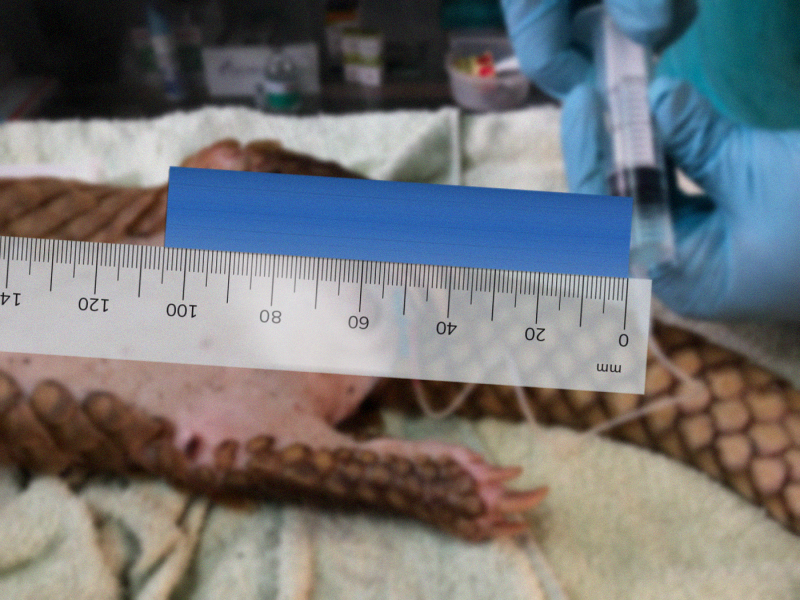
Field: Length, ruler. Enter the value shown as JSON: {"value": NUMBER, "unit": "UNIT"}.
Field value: {"value": 105, "unit": "mm"}
